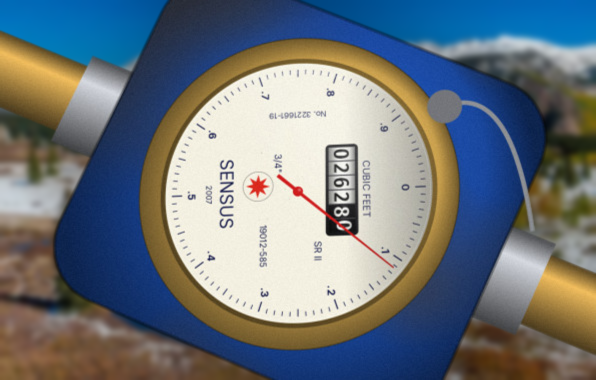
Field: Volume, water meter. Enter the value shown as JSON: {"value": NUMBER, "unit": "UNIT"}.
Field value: {"value": 26280.11, "unit": "ft³"}
